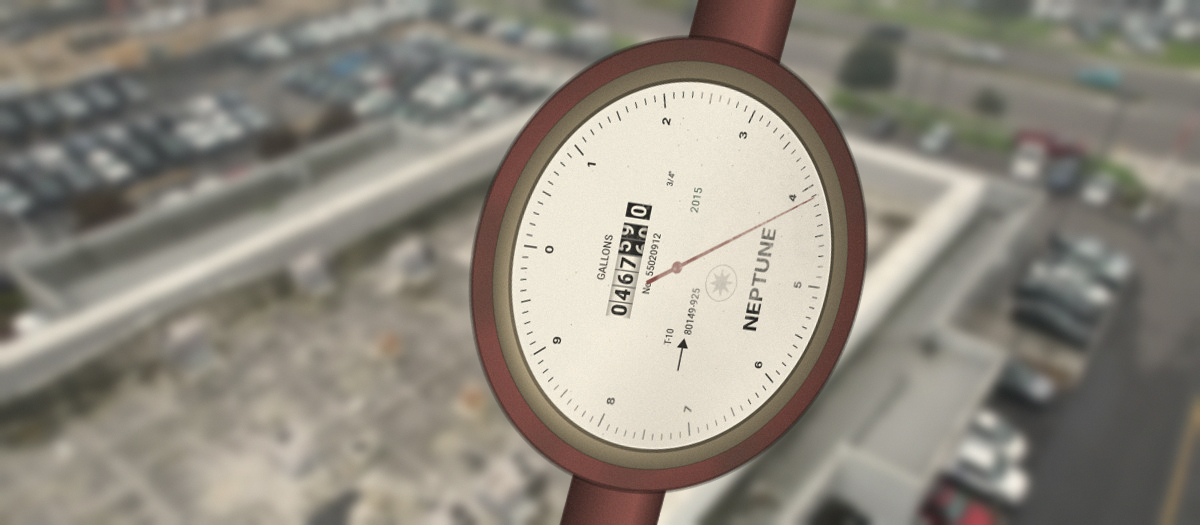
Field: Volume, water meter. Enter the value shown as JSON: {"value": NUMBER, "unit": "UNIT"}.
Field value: {"value": 467594.1, "unit": "gal"}
